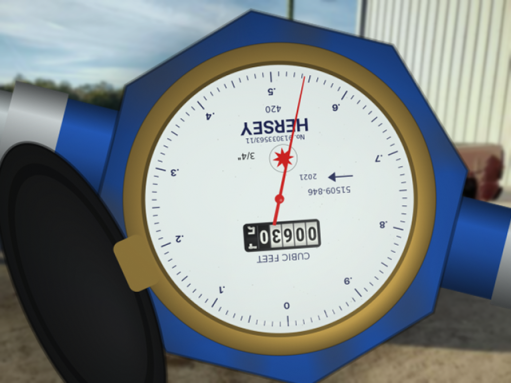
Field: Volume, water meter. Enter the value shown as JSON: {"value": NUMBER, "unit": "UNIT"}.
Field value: {"value": 6304.54, "unit": "ft³"}
